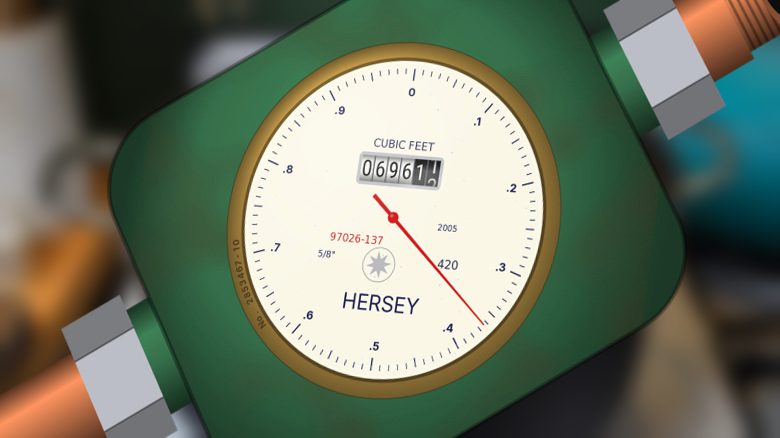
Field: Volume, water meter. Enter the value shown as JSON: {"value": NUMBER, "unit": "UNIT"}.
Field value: {"value": 69611.36, "unit": "ft³"}
